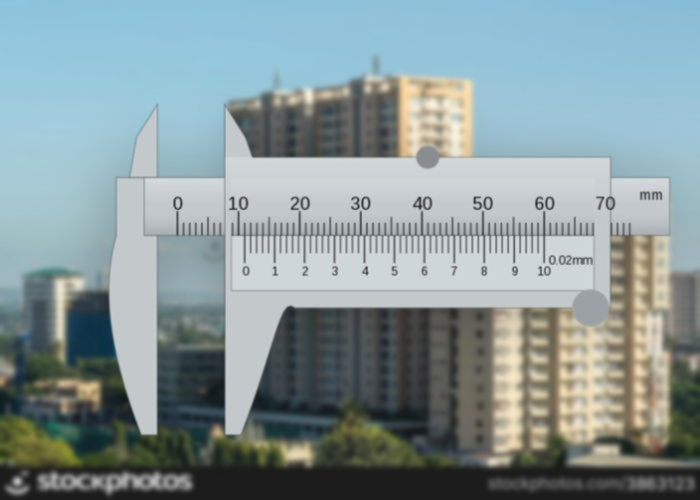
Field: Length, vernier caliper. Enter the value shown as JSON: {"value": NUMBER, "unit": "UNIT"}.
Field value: {"value": 11.0, "unit": "mm"}
